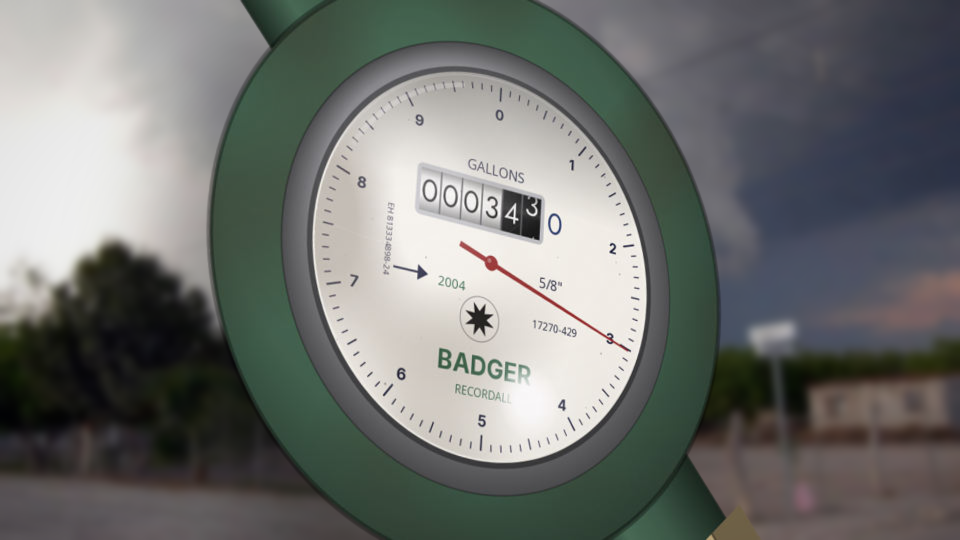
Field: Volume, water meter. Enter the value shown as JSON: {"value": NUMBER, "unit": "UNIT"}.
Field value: {"value": 3433.0, "unit": "gal"}
